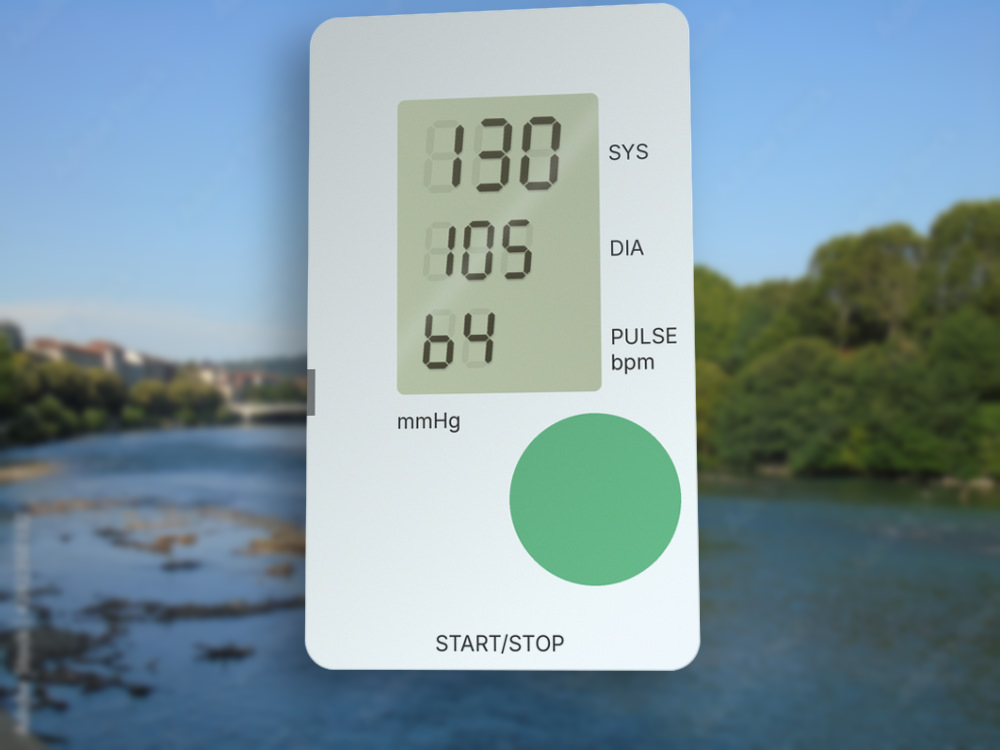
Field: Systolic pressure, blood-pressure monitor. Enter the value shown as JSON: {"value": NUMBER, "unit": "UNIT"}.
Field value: {"value": 130, "unit": "mmHg"}
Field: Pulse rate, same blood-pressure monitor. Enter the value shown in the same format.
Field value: {"value": 64, "unit": "bpm"}
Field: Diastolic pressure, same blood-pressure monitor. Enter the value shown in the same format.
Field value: {"value": 105, "unit": "mmHg"}
